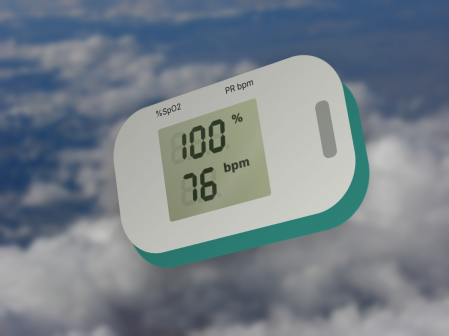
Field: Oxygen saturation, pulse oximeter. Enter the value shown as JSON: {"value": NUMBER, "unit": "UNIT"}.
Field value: {"value": 100, "unit": "%"}
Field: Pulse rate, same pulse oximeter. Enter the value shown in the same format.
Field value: {"value": 76, "unit": "bpm"}
